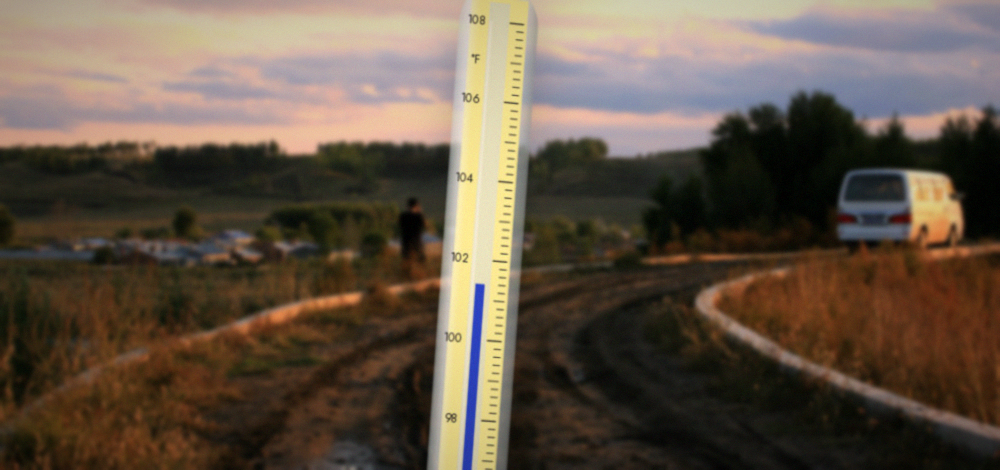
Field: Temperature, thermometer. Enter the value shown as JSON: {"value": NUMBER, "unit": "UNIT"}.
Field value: {"value": 101.4, "unit": "°F"}
